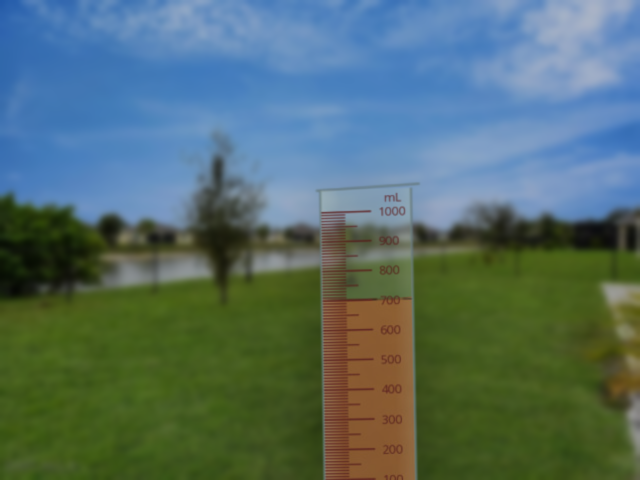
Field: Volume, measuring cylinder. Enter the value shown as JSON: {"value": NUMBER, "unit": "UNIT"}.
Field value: {"value": 700, "unit": "mL"}
